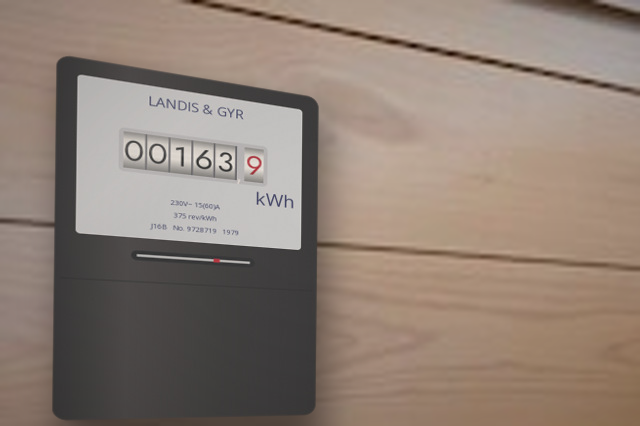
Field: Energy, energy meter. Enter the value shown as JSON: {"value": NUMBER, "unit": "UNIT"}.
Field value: {"value": 163.9, "unit": "kWh"}
